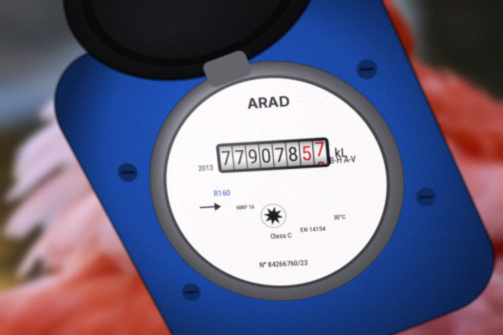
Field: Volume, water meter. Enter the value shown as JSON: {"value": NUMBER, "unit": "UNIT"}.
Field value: {"value": 779078.57, "unit": "kL"}
